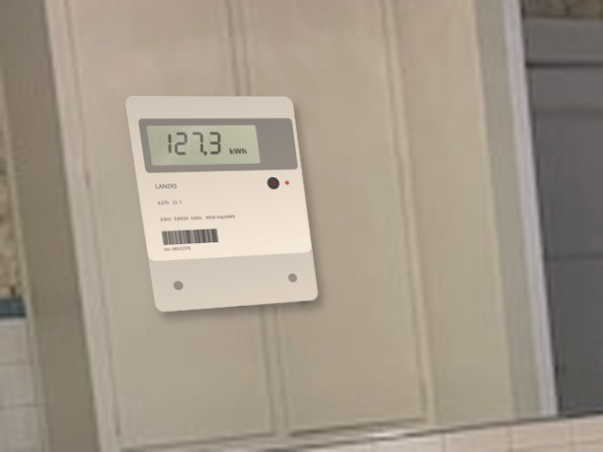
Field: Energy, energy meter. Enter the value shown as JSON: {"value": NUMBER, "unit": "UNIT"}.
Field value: {"value": 127.3, "unit": "kWh"}
